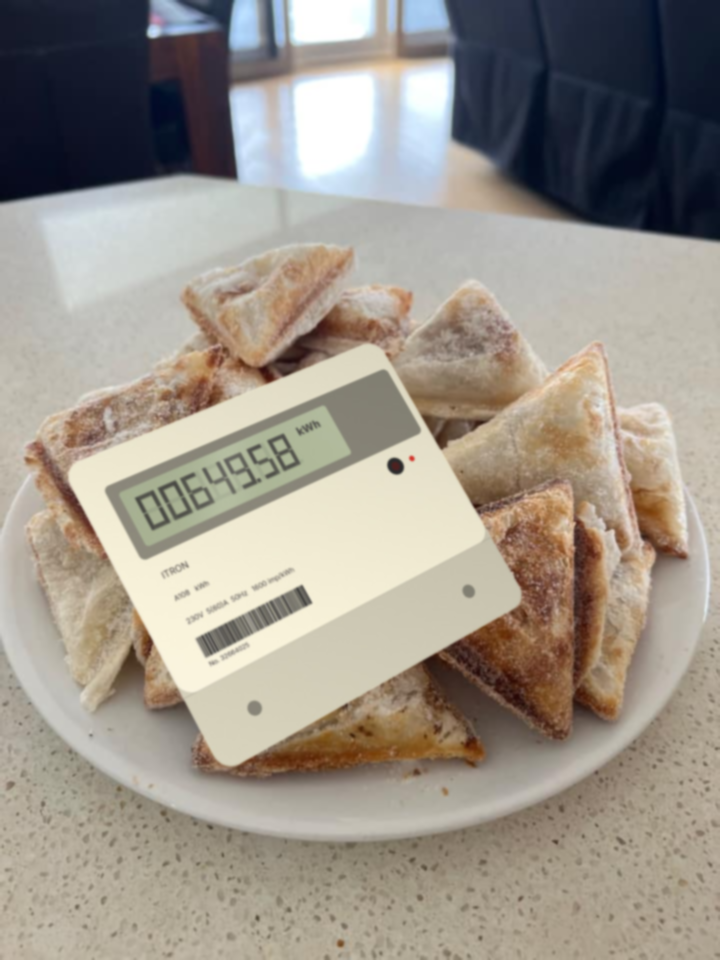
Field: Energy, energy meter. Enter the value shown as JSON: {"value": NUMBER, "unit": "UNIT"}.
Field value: {"value": 649.58, "unit": "kWh"}
